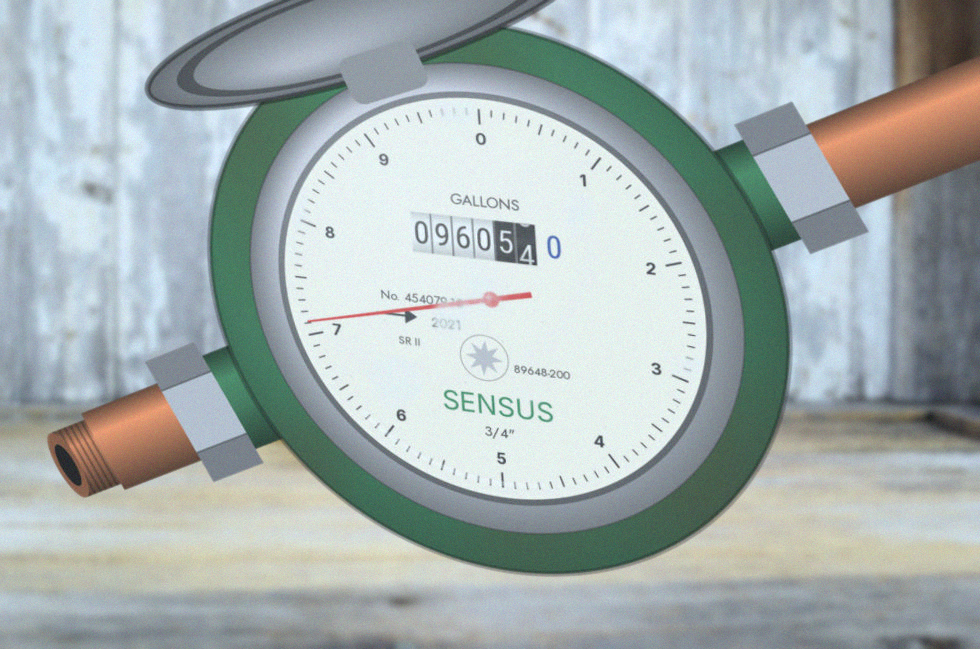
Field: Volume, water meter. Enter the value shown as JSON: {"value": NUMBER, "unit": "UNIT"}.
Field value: {"value": 960537.1, "unit": "gal"}
